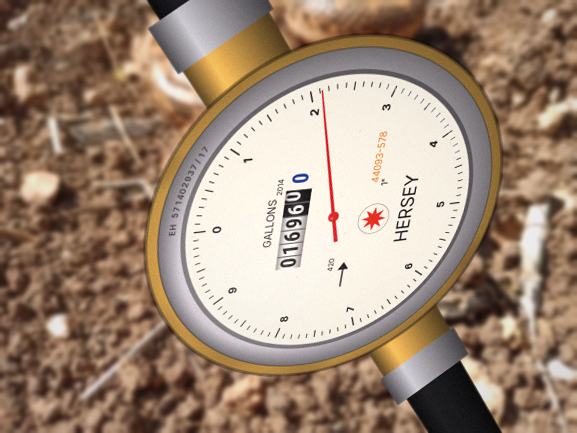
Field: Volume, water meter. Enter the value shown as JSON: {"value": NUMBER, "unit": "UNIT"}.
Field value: {"value": 169602.1, "unit": "gal"}
